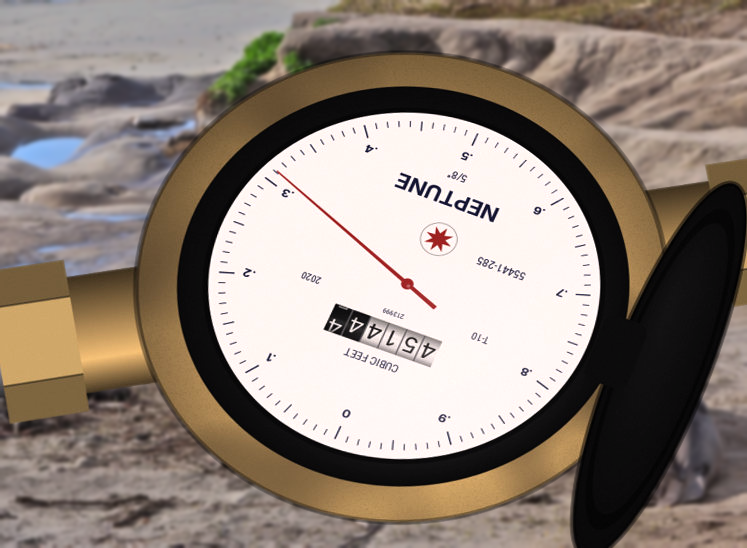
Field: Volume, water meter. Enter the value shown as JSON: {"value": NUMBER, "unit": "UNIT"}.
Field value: {"value": 451444.31, "unit": "ft³"}
